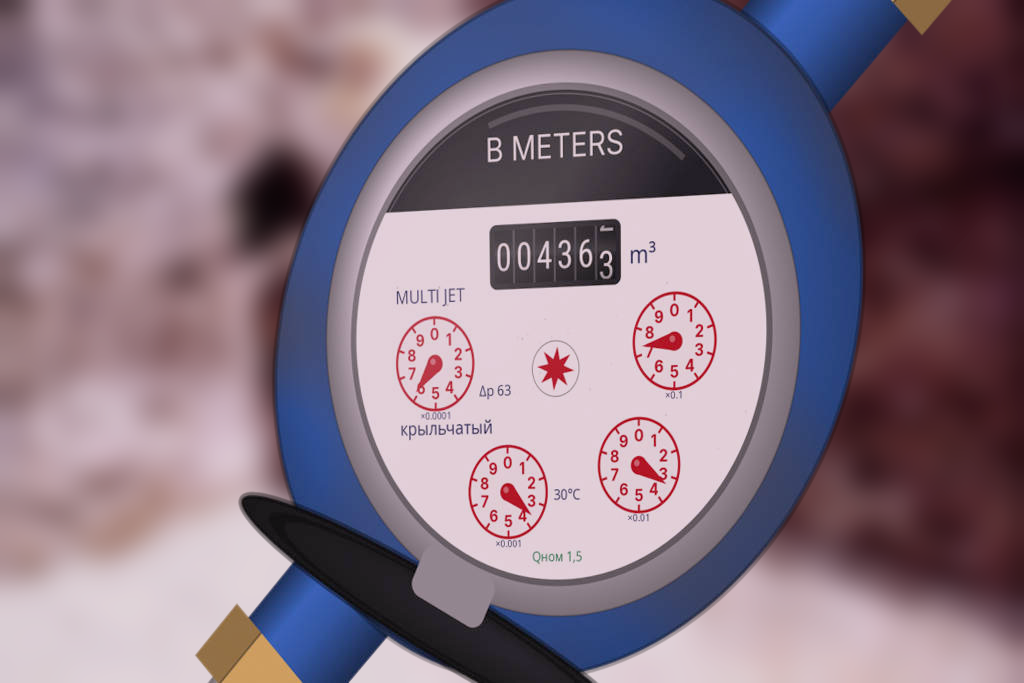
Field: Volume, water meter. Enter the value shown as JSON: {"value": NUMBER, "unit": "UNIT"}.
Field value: {"value": 4362.7336, "unit": "m³"}
